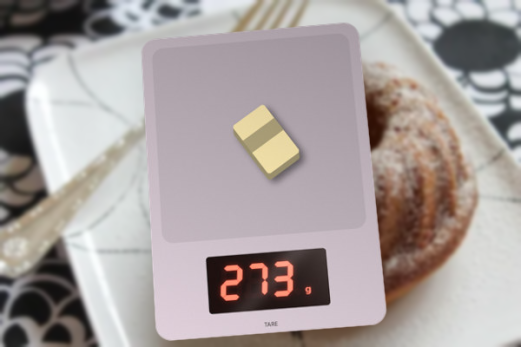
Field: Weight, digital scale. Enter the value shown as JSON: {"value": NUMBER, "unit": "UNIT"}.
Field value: {"value": 273, "unit": "g"}
